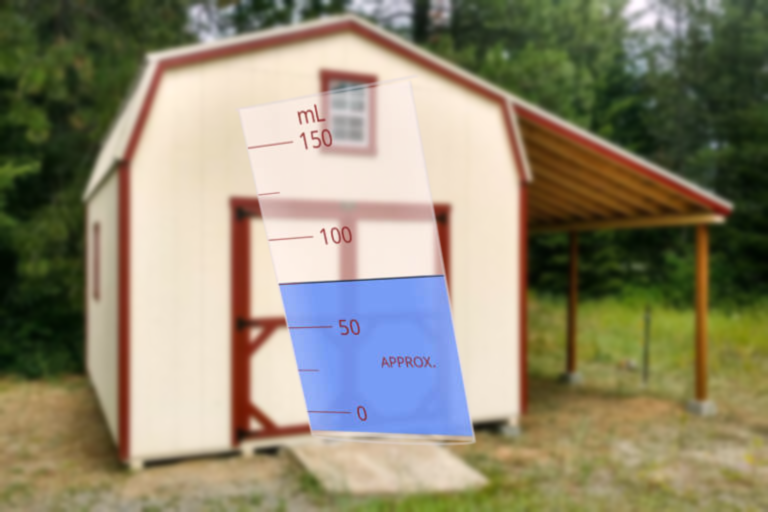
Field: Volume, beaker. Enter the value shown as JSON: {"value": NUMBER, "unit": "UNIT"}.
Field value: {"value": 75, "unit": "mL"}
